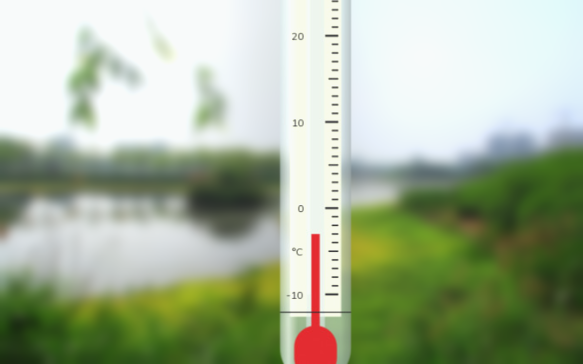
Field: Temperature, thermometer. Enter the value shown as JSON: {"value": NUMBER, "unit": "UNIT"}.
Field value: {"value": -3, "unit": "°C"}
